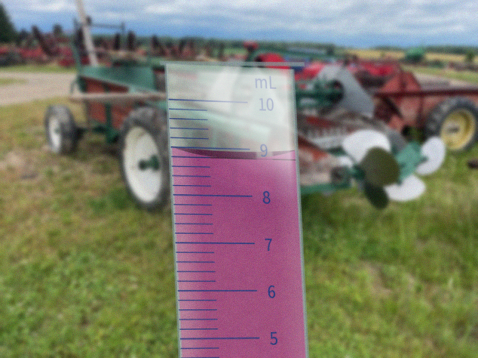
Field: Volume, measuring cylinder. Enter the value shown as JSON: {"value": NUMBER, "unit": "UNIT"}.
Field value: {"value": 8.8, "unit": "mL"}
